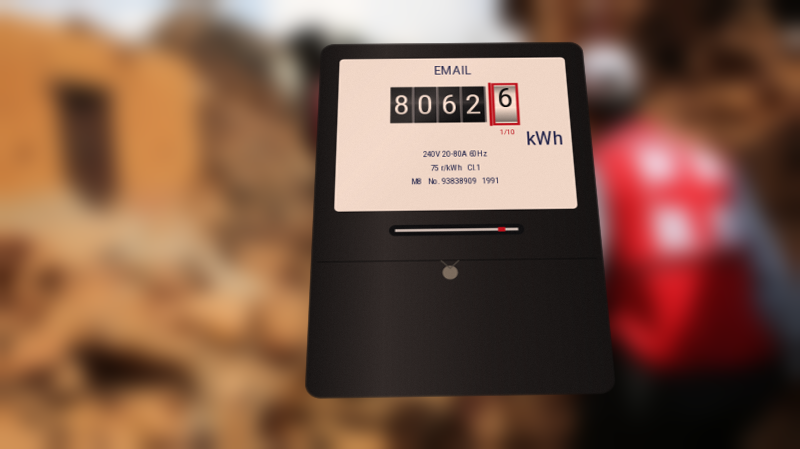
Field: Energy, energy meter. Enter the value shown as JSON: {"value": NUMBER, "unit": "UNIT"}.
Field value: {"value": 8062.6, "unit": "kWh"}
